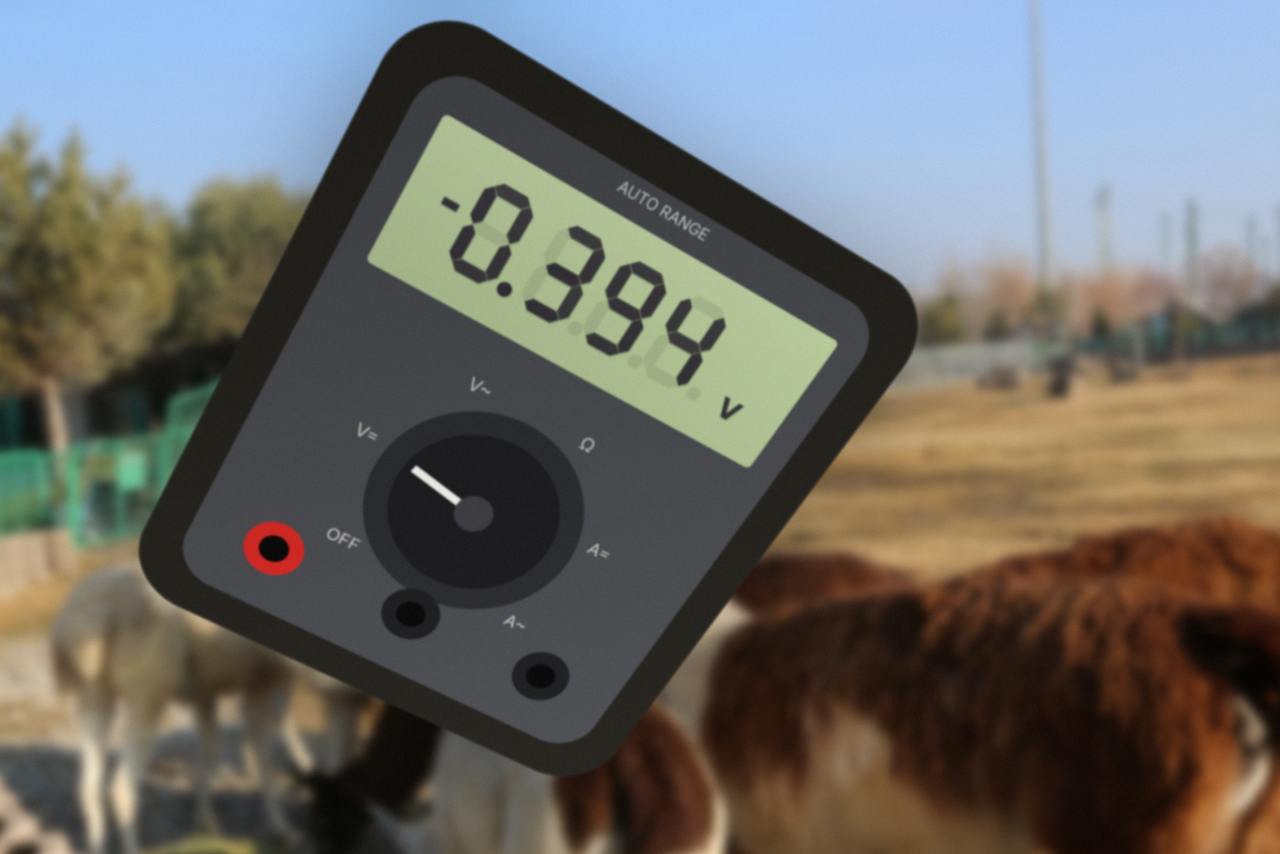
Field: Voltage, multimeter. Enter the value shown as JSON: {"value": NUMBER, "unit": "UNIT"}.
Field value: {"value": -0.394, "unit": "V"}
